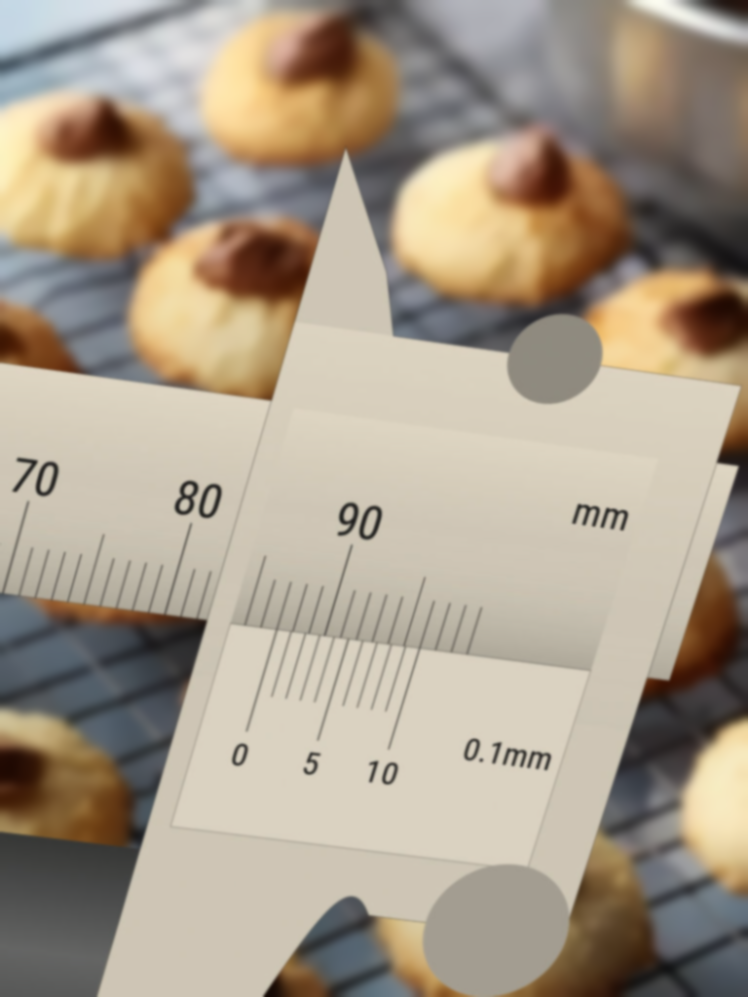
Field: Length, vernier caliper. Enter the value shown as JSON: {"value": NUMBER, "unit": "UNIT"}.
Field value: {"value": 87.0, "unit": "mm"}
